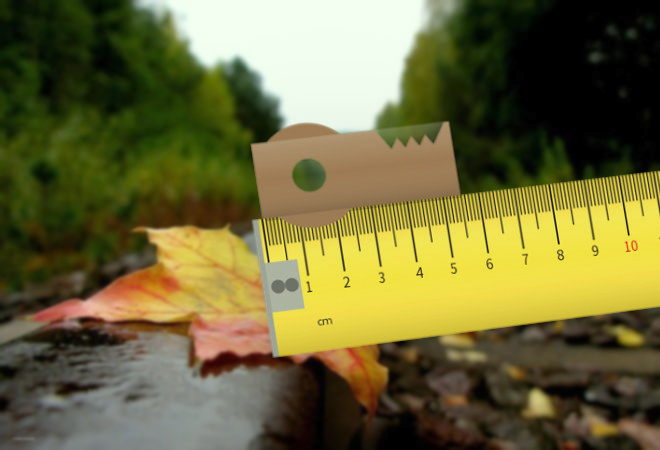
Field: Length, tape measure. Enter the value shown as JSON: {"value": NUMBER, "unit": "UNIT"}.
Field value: {"value": 5.5, "unit": "cm"}
